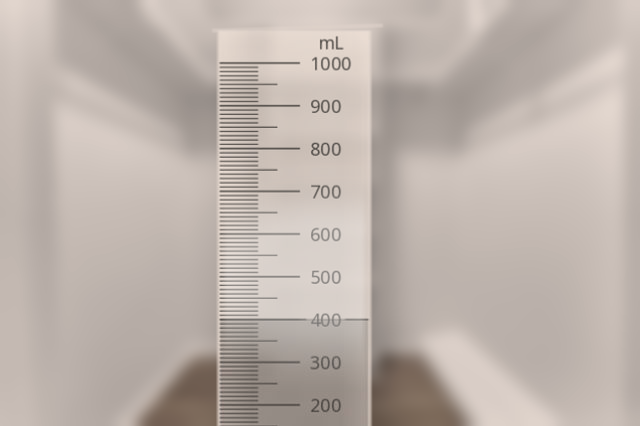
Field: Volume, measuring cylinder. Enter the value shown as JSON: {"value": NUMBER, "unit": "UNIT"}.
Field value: {"value": 400, "unit": "mL"}
